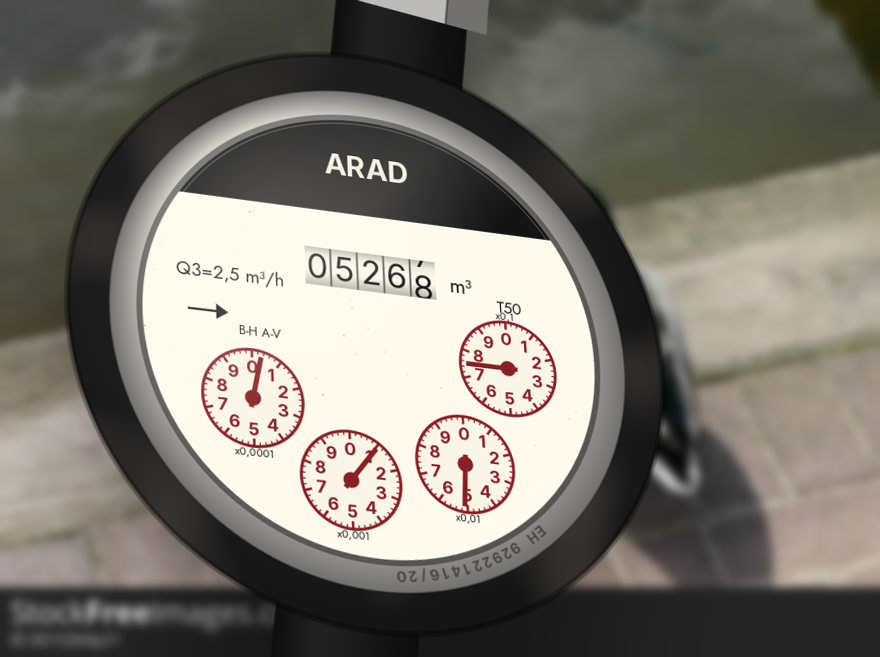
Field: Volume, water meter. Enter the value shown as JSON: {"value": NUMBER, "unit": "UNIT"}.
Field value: {"value": 5267.7510, "unit": "m³"}
